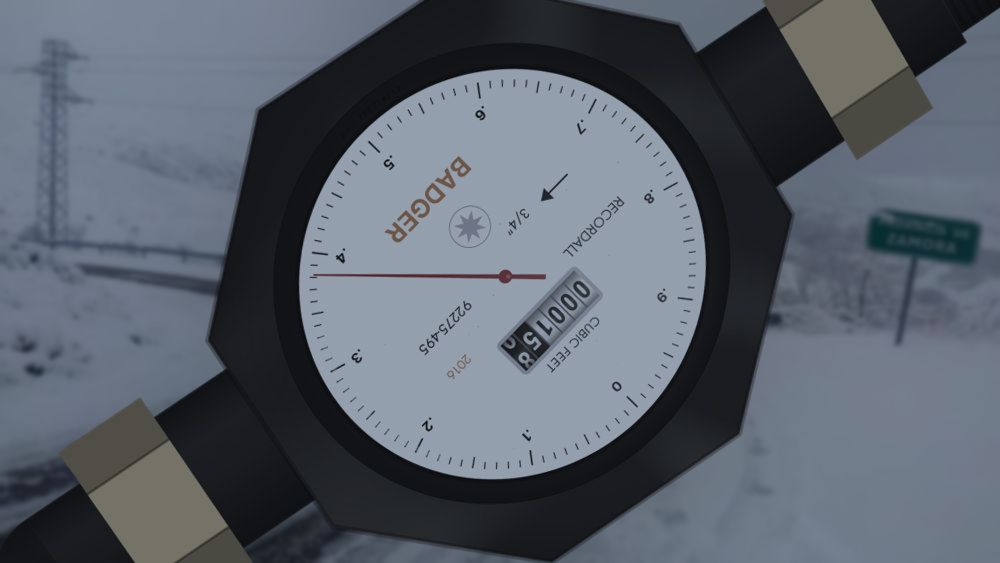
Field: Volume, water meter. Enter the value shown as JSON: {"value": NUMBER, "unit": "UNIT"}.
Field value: {"value": 158.38, "unit": "ft³"}
